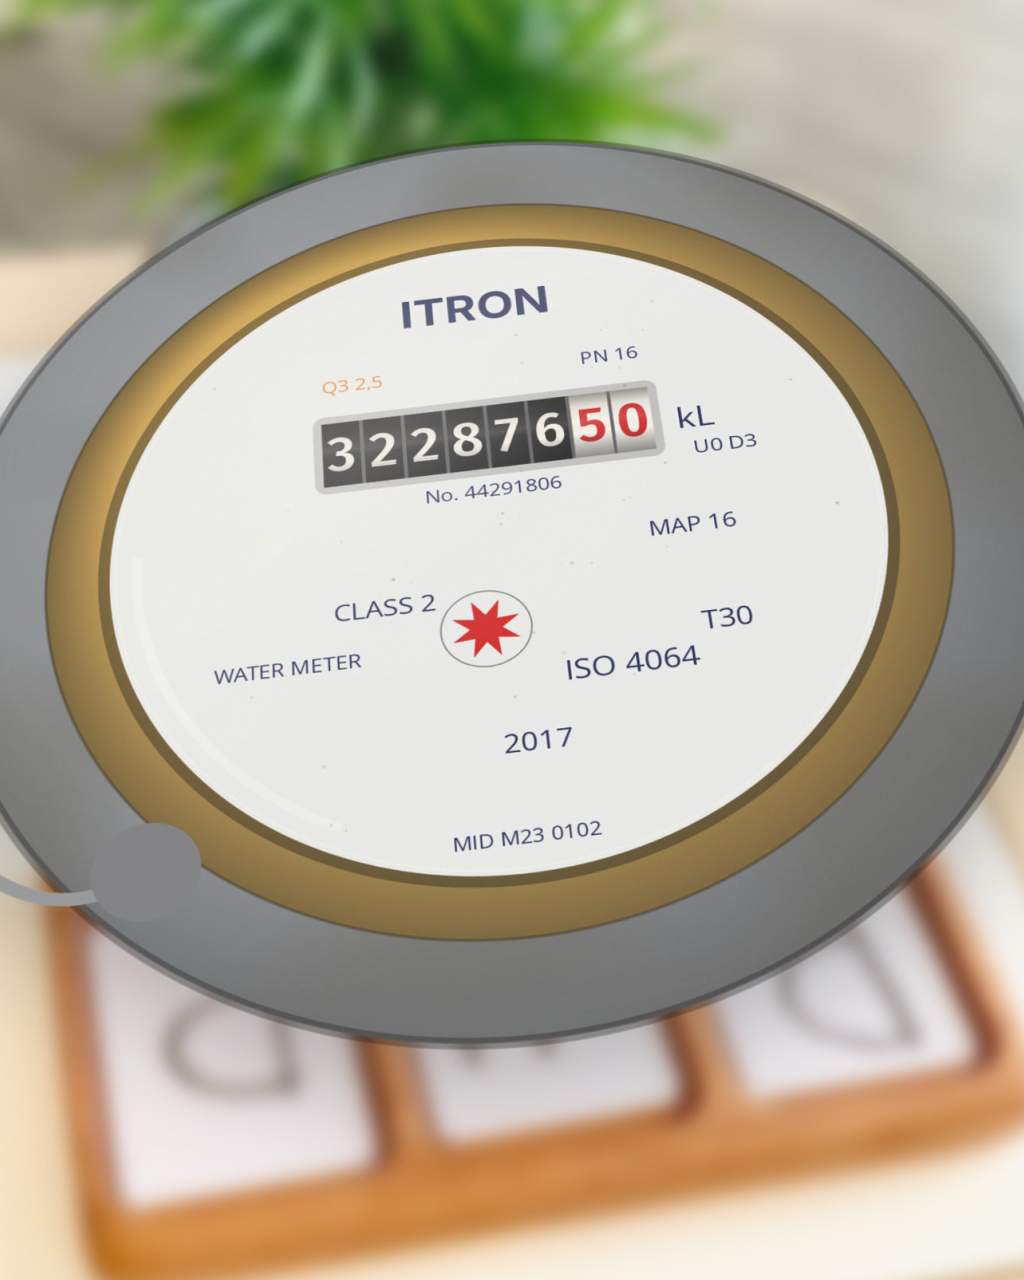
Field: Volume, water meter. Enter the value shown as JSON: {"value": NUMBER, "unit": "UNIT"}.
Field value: {"value": 322876.50, "unit": "kL"}
